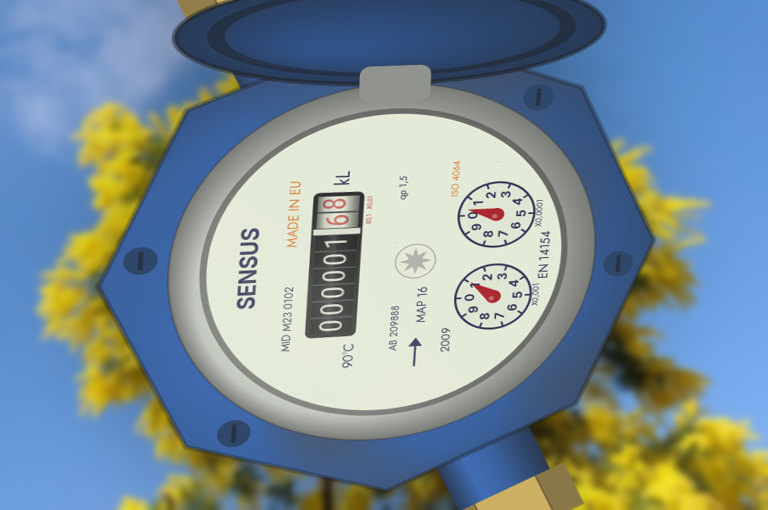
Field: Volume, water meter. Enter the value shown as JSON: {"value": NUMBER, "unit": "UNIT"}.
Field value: {"value": 1.6810, "unit": "kL"}
